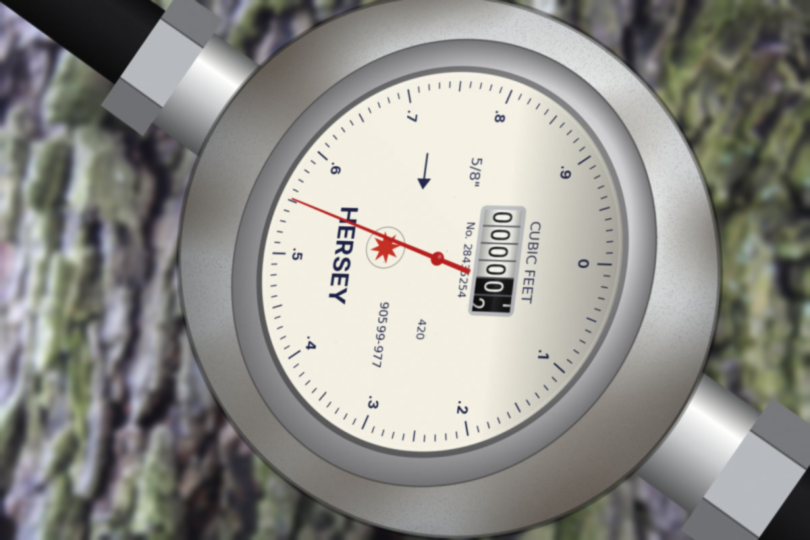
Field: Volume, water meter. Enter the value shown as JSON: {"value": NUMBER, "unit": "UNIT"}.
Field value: {"value": 1.55, "unit": "ft³"}
